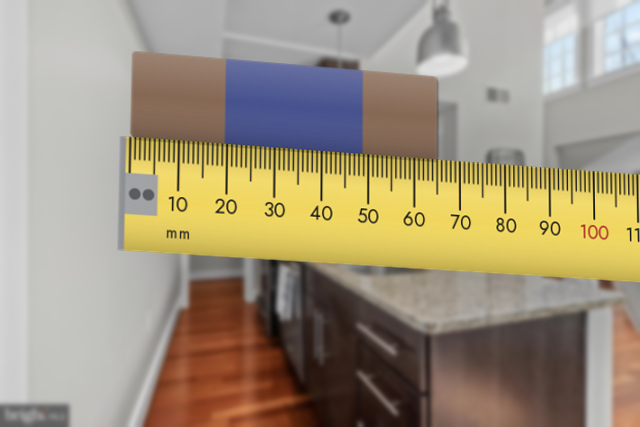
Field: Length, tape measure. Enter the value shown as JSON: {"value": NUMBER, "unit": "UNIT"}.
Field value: {"value": 65, "unit": "mm"}
